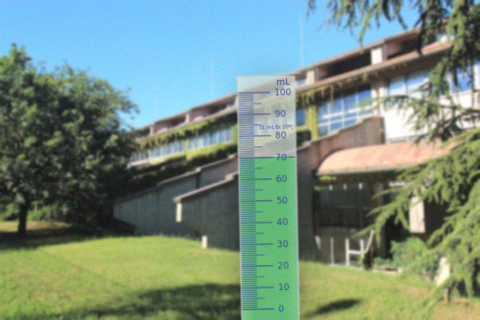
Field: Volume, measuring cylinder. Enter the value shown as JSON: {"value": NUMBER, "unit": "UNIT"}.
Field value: {"value": 70, "unit": "mL"}
